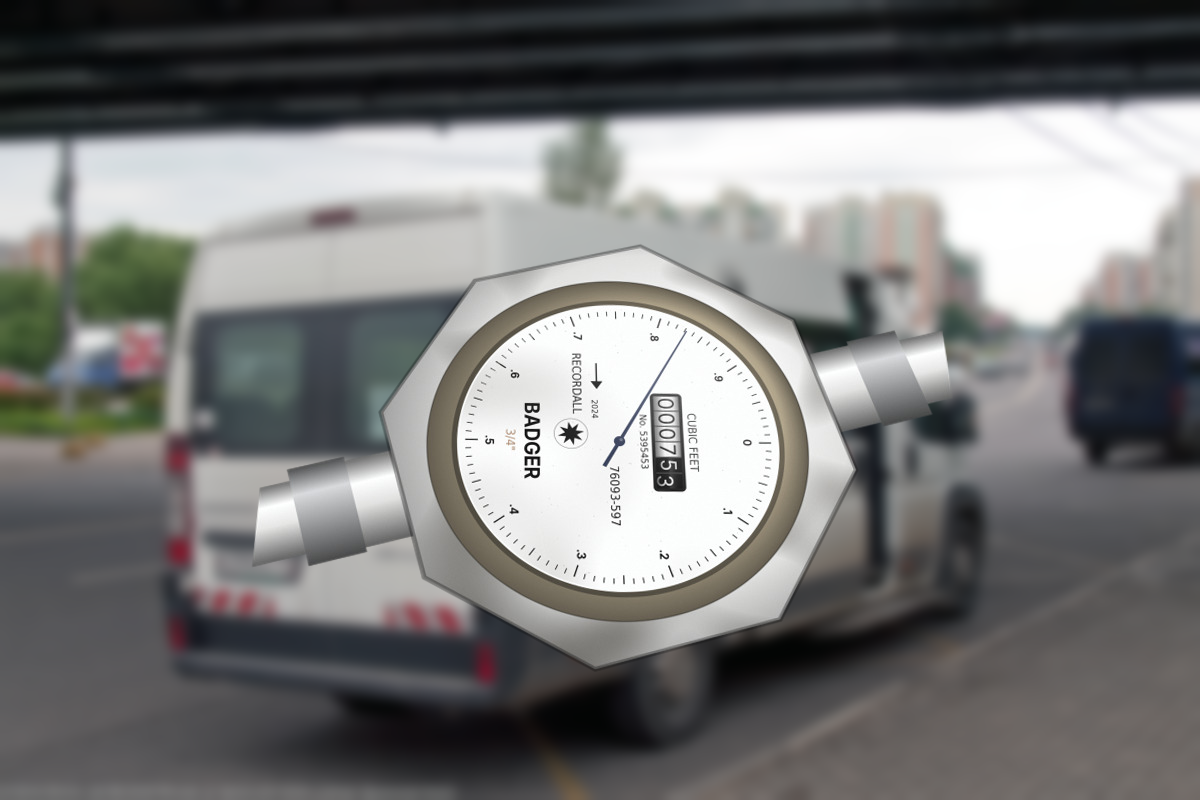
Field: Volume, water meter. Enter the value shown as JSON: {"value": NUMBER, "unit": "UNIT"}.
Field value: {"value": 752.83, "unit": "ft³"}
